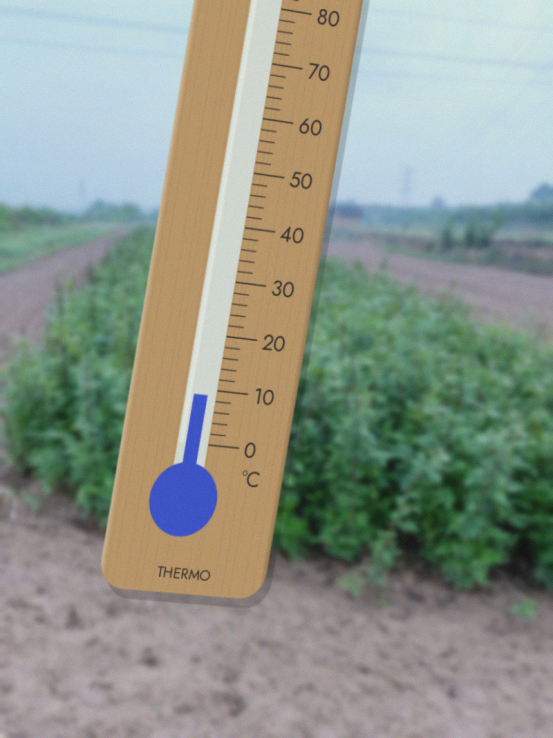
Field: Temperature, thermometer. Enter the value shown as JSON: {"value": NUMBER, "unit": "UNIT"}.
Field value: {"value": 9, "unit": "°C"}
